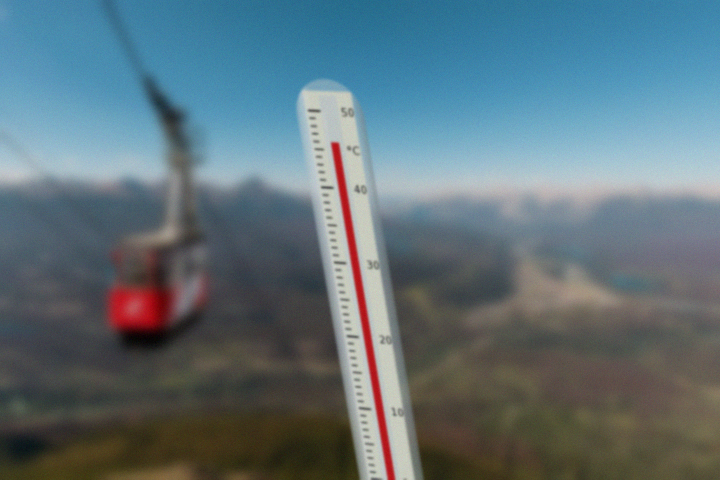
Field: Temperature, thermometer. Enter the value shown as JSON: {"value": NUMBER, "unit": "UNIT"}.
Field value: {"value": 46, "unit": "°C"}
